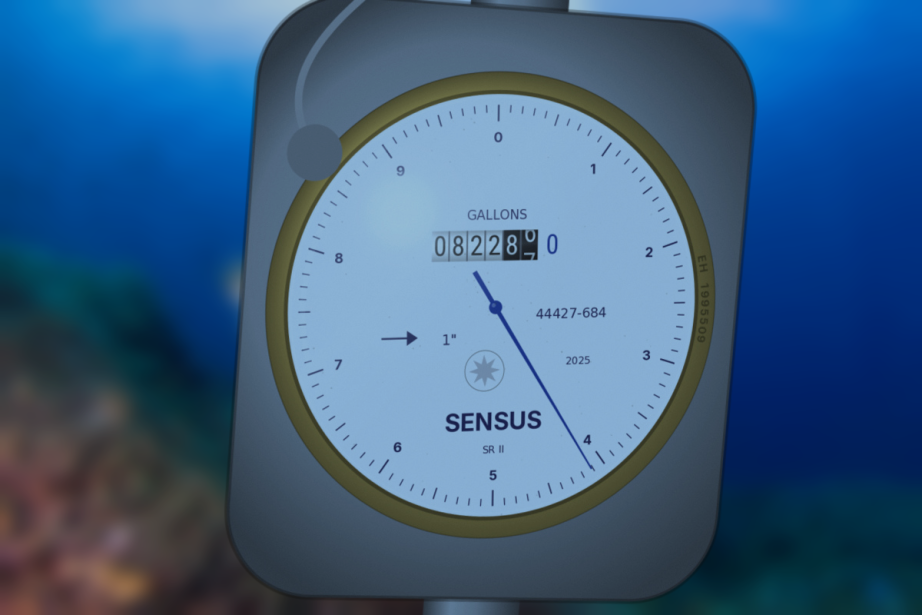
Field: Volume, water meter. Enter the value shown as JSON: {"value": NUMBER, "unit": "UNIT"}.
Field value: {"value": 822864.1, "unit": "gal"}
